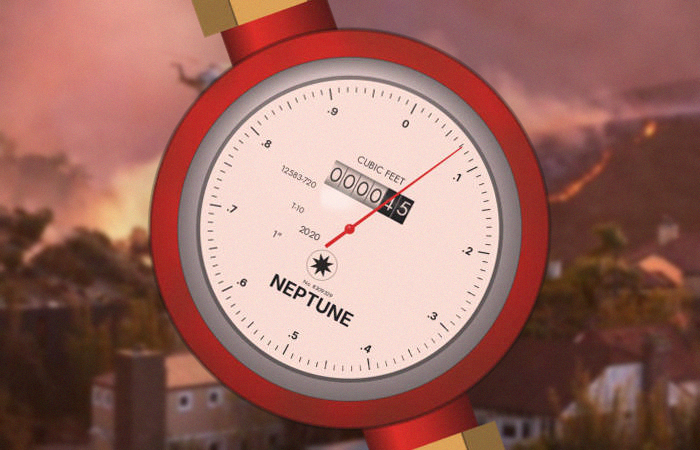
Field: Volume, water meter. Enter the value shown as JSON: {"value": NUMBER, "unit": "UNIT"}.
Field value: {"value": 45.07, "unit": "ft³"}
